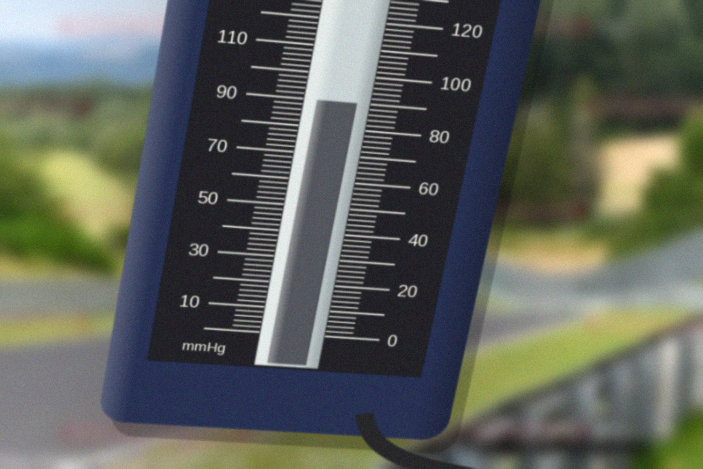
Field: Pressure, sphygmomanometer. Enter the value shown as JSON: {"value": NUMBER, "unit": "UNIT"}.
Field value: {"value": 90, "unit": "mmHg"}
